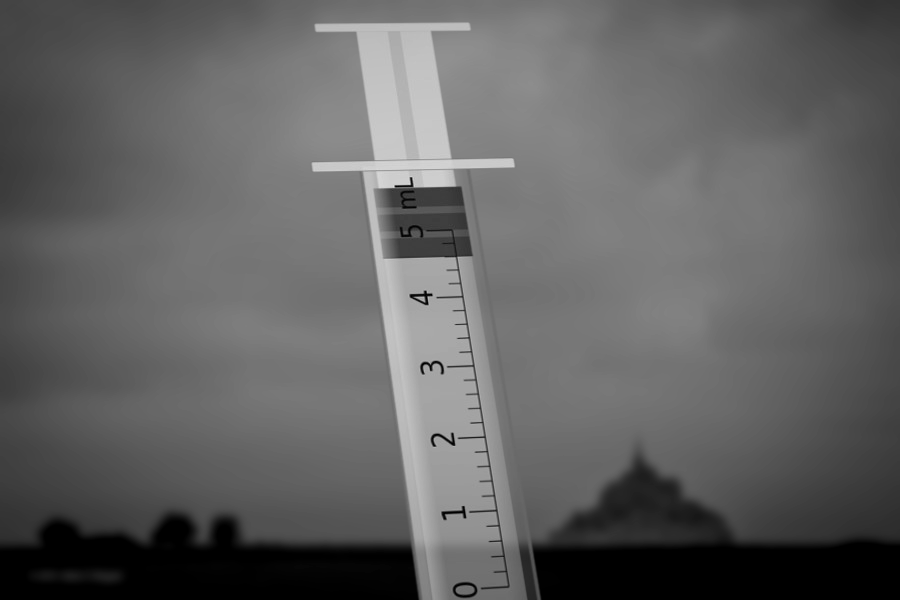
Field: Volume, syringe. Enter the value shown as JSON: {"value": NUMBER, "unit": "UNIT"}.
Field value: {"value": 4.6, "unit": "mL"}
